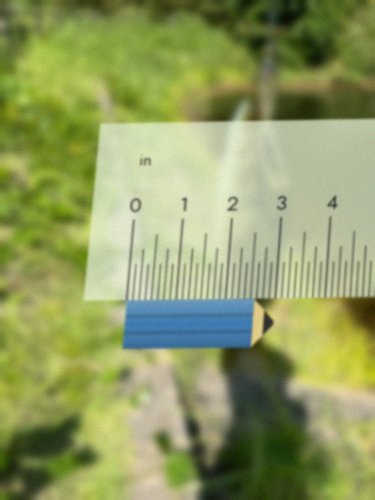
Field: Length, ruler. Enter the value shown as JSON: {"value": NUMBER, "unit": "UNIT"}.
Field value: {"value": 3, "unit": "in"}
